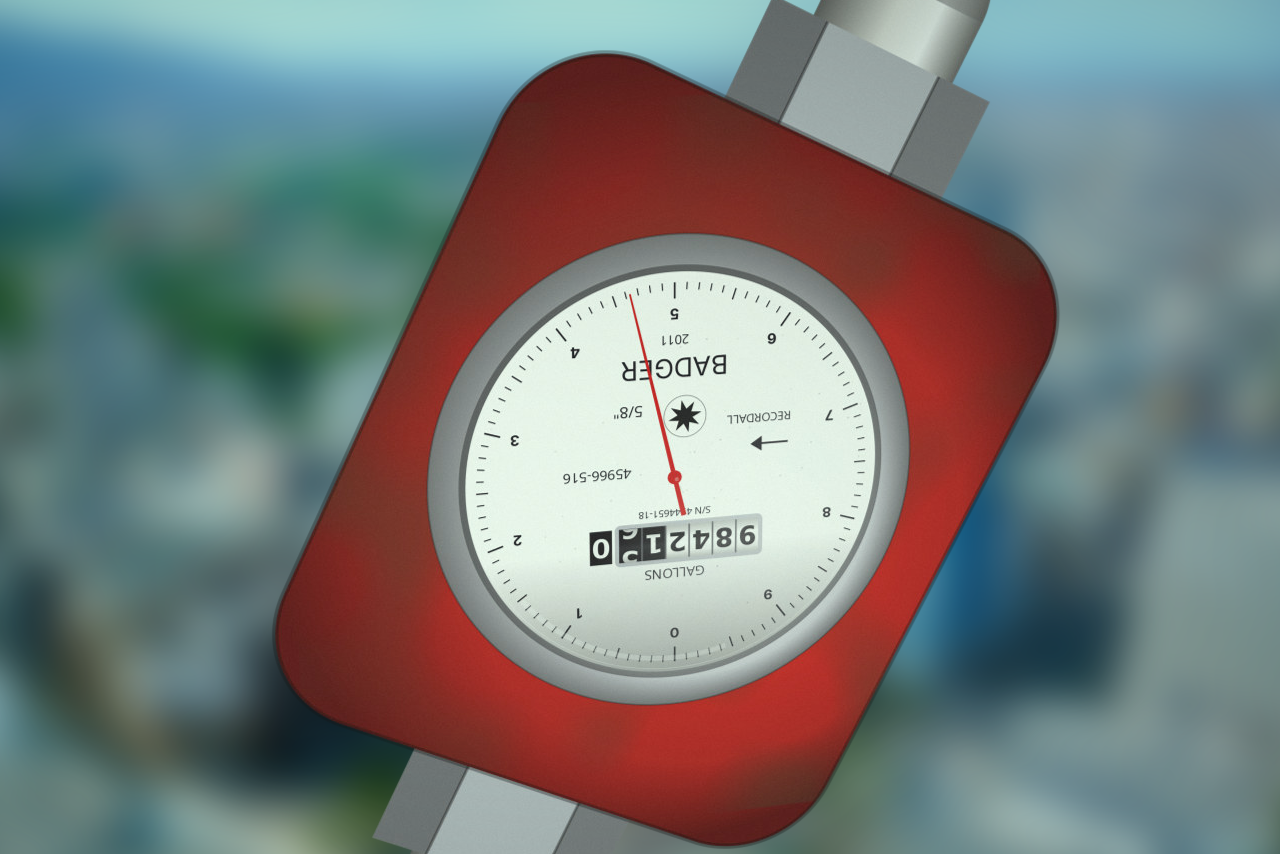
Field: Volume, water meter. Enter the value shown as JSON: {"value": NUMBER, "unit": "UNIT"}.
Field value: {"value": 9842154.6, "unit": "gal"}
